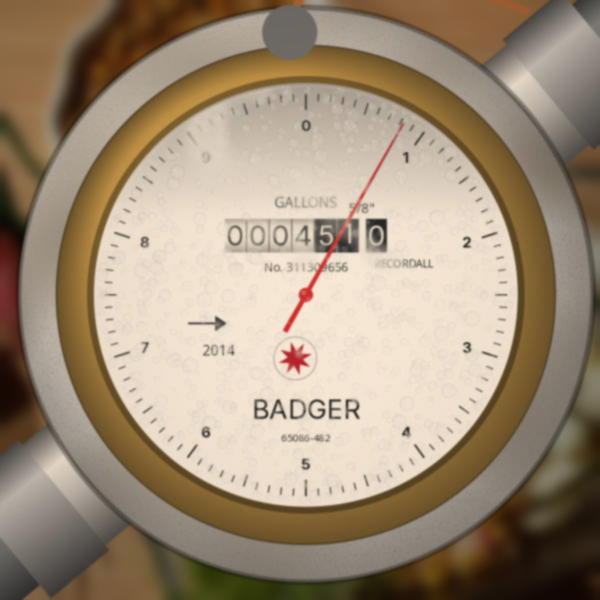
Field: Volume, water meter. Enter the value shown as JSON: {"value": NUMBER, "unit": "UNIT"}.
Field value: {"value": 4510.8, "unit": "gal"}
